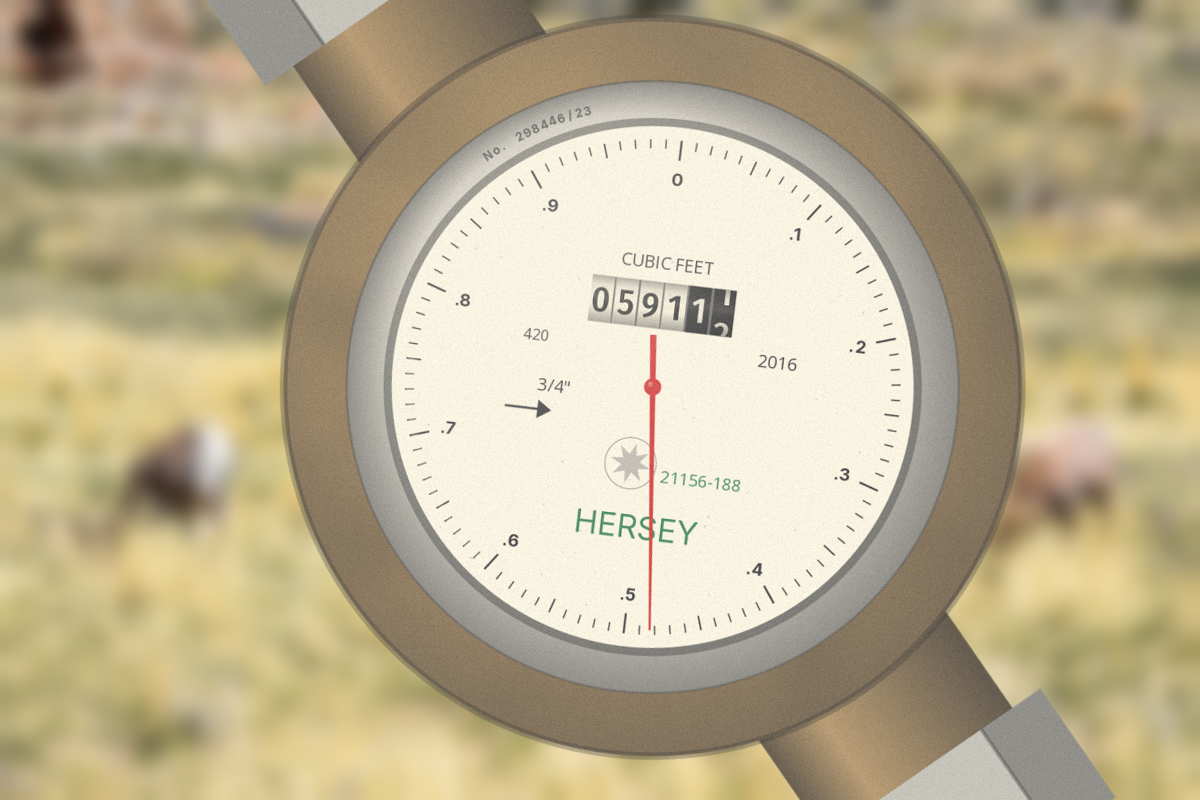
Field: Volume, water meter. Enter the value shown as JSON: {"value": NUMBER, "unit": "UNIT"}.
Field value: {"value": 59111.48, "unit": "ft³"}
